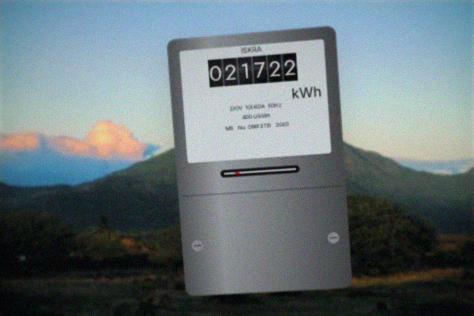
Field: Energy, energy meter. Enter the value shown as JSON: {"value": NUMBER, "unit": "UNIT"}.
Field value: {"value": 21722, "unit": "kWh"}
